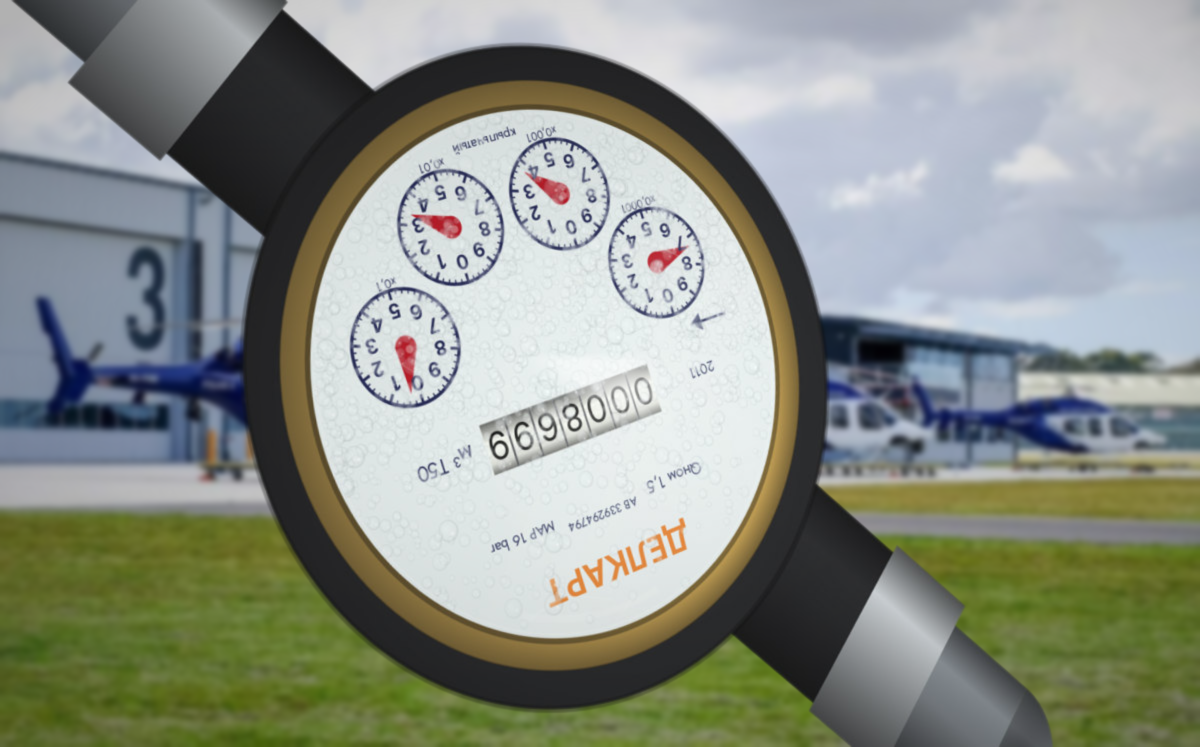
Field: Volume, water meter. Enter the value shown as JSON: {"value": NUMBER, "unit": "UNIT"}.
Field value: {"value": 8699.0337, "unit": "m³"}
